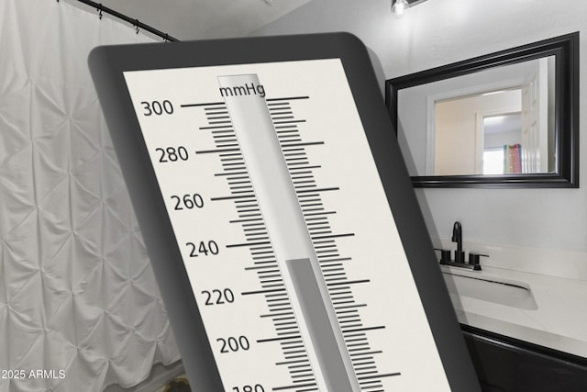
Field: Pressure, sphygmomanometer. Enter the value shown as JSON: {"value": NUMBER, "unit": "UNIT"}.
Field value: {"value": 232, "unit": "mmHg"}
